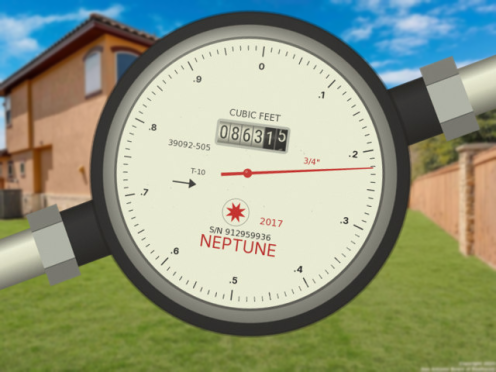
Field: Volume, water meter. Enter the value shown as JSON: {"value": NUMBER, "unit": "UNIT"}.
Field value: {"value": 86315.22, "unit": "ft³"}
